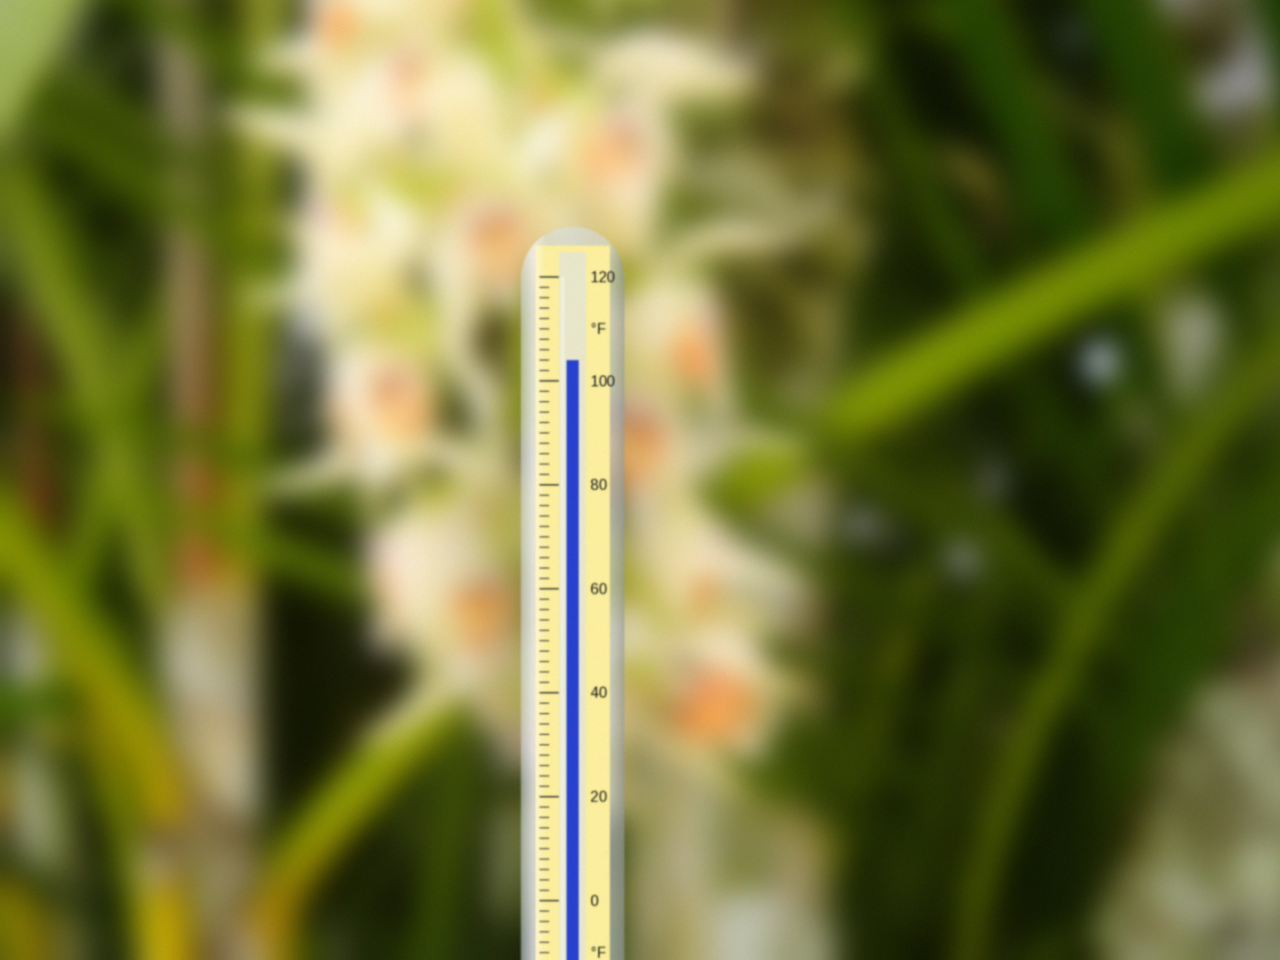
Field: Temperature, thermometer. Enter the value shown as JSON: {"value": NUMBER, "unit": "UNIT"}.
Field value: {"value": 104, "unit": "°F"}
